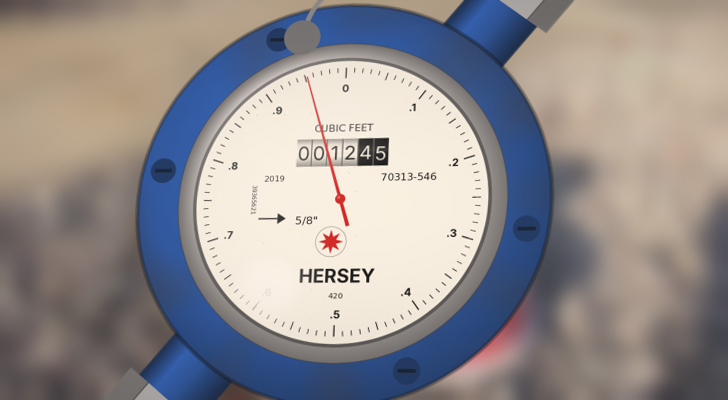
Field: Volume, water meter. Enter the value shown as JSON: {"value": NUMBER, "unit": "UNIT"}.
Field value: {"value": 1244.95, "unit": "ft³"}
